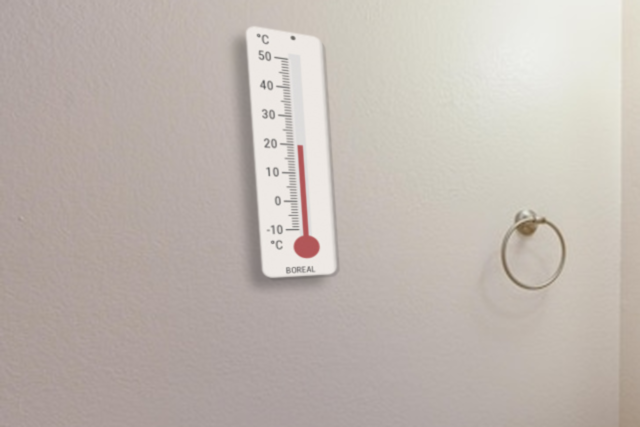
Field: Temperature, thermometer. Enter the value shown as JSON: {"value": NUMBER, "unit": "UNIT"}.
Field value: {"value": 20, "unit": "°C"}
